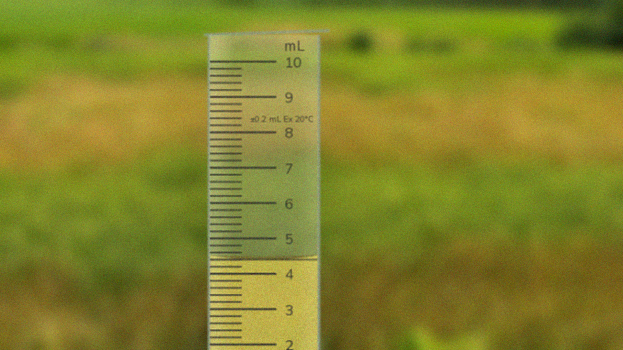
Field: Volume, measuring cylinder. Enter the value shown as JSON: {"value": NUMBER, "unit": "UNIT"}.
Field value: {"value": 4.4, "unit": "mL"}
